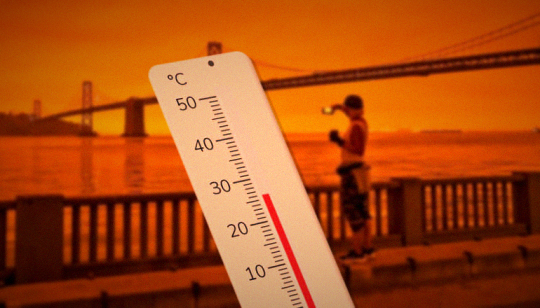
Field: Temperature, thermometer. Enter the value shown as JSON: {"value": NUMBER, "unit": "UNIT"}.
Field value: {"value": 26, "unit": "°C"}
